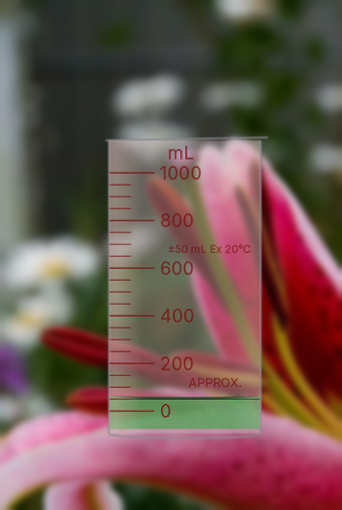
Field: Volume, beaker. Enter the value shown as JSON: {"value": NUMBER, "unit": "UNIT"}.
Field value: {"value": 50, "unit": "mL"}
